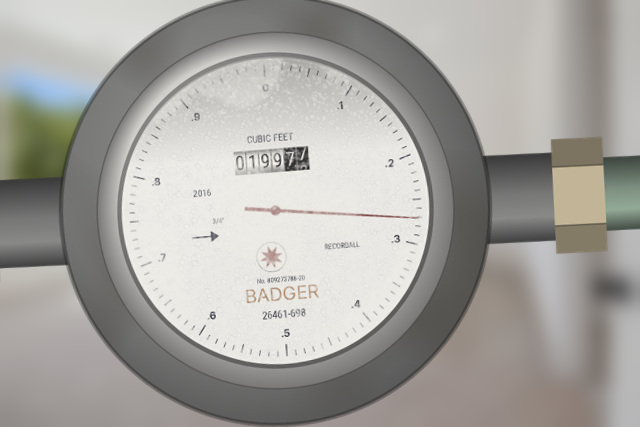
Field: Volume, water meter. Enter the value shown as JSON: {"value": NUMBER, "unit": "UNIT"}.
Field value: {"value": 19977.27, "unit": "ft³"}
